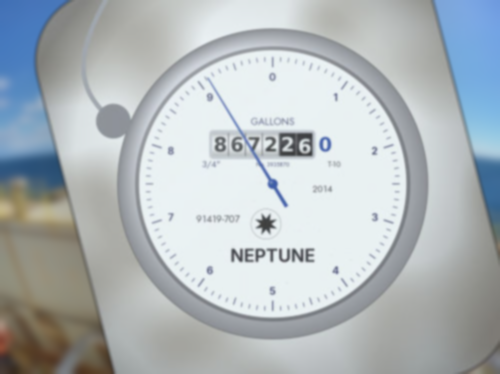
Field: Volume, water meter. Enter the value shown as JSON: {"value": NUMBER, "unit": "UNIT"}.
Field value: {"value": 8672259.1, "unit": "gal"}
